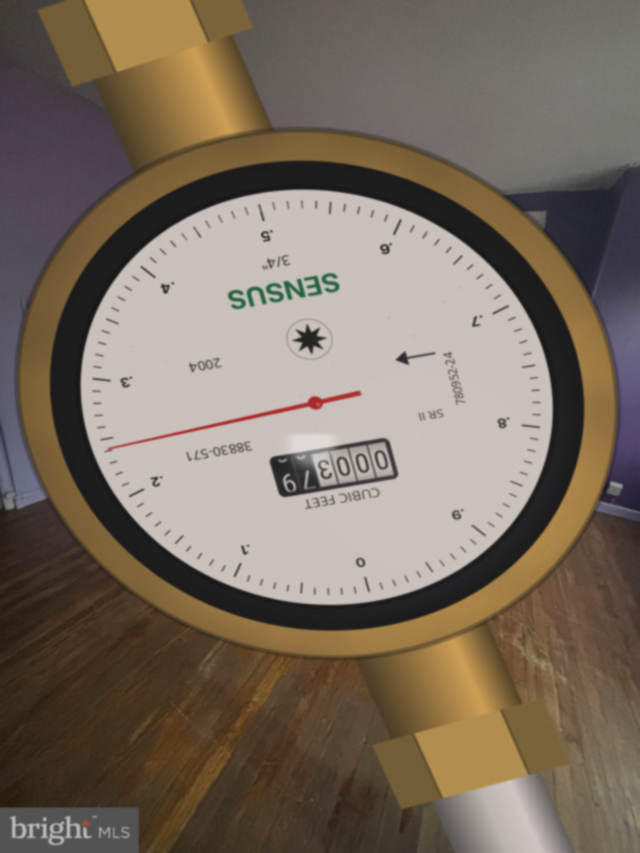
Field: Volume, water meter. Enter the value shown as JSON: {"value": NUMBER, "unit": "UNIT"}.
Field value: {"value": 379.24, "unit": "ft³"}
